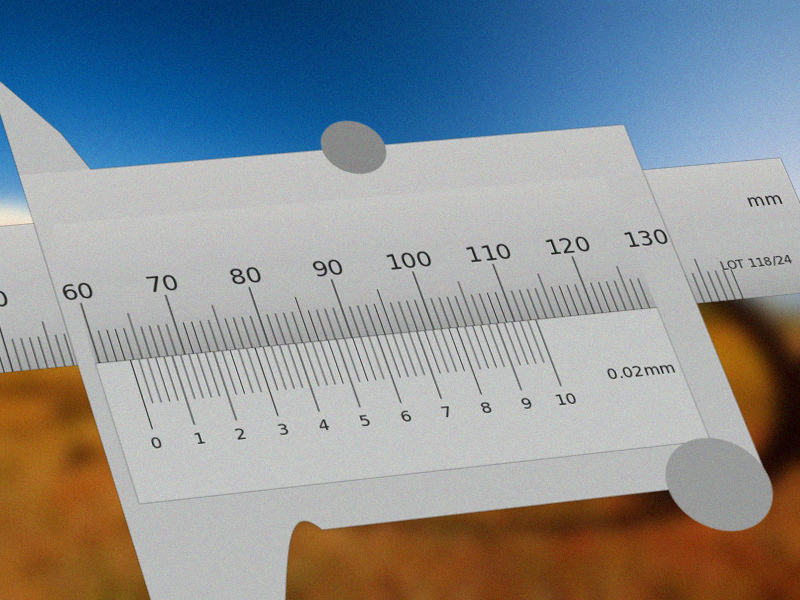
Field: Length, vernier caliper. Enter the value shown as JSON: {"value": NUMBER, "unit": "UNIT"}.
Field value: {"value": 63.6, "unit": "mm"}
